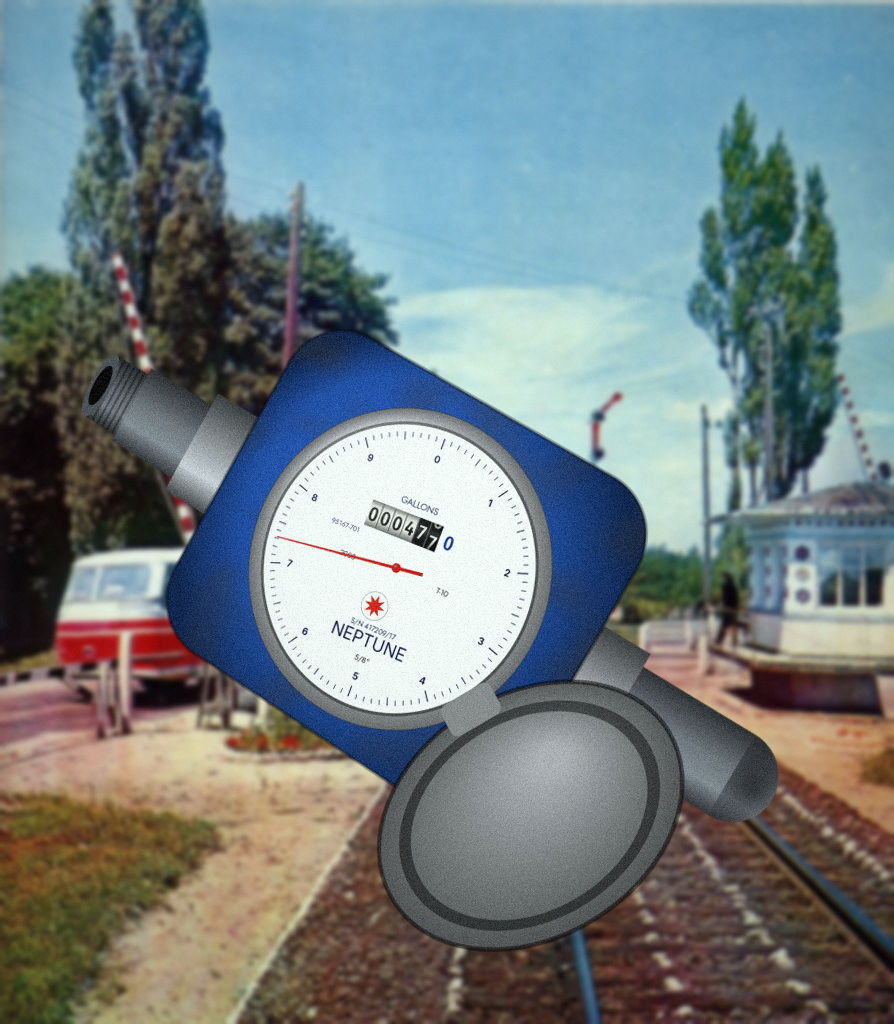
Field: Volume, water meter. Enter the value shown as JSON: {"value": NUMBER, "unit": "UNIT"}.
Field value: {"value": 4767.3, "unit": "gal"}
